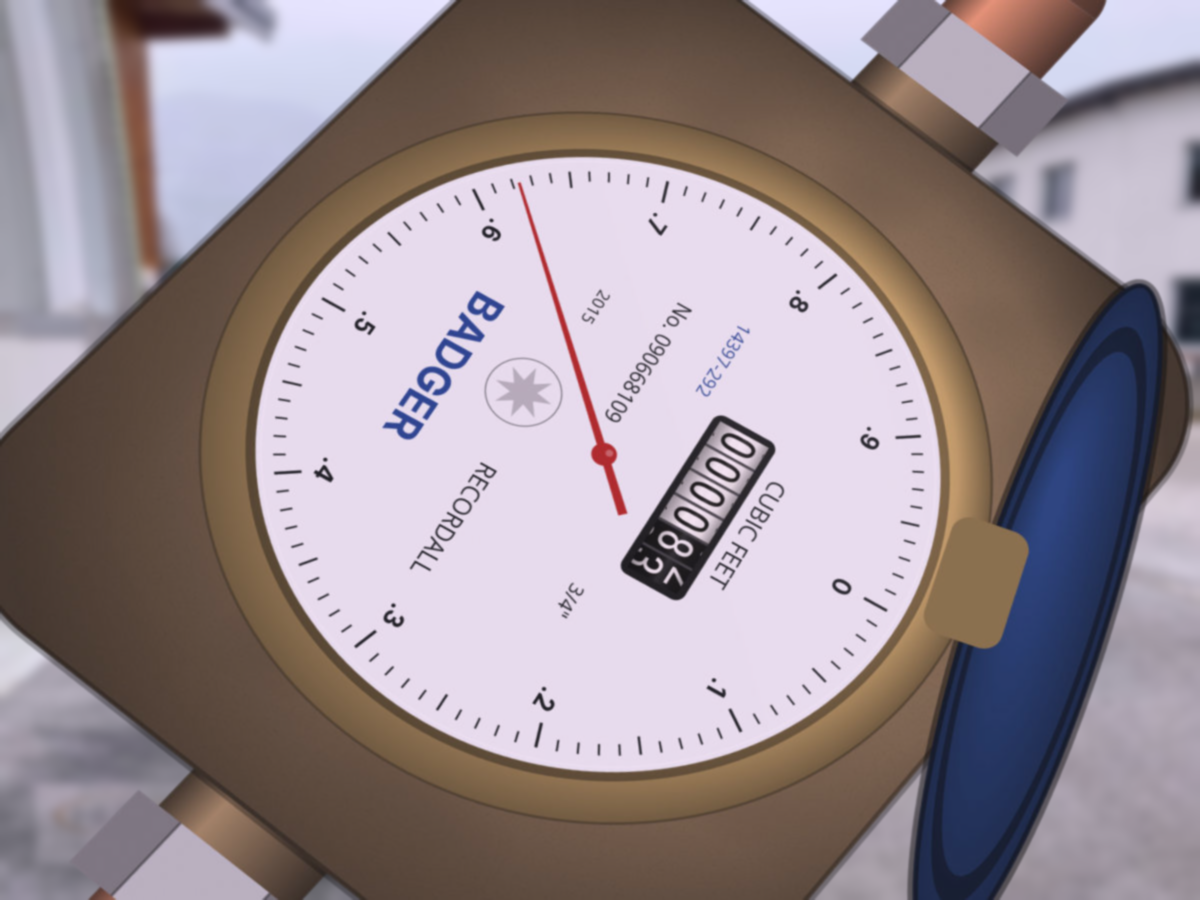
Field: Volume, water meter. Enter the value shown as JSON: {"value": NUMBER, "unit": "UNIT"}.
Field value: {"value": 82.62, "unit": "ft³"}
